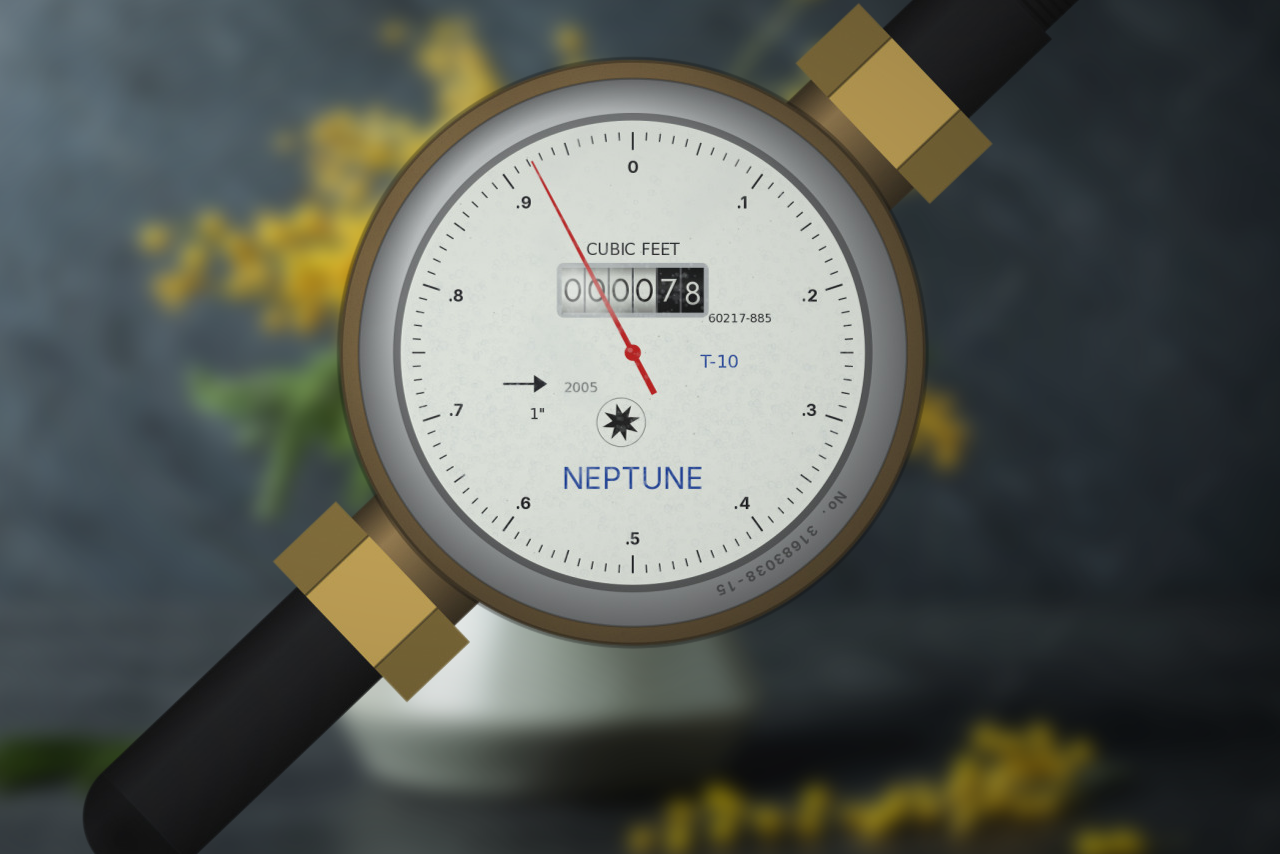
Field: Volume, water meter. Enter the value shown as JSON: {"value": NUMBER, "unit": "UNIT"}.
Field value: {"value": 77.92, "unit": "ft³"}
